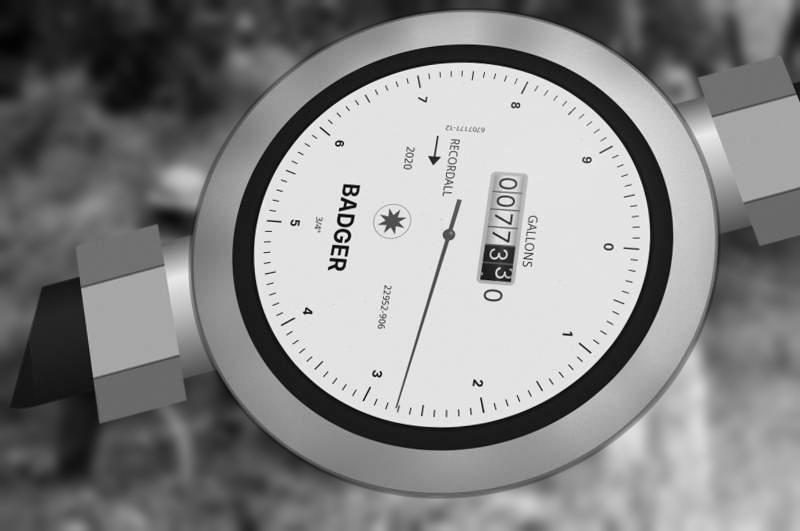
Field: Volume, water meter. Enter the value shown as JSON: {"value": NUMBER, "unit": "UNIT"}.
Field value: {"value": 77332.7, "unit": "gal"}
